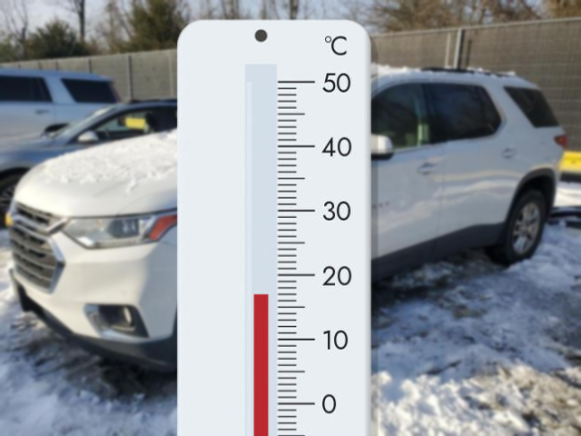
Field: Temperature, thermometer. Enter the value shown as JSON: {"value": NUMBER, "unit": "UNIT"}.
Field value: {"value": 17, "unit": "°C"}
